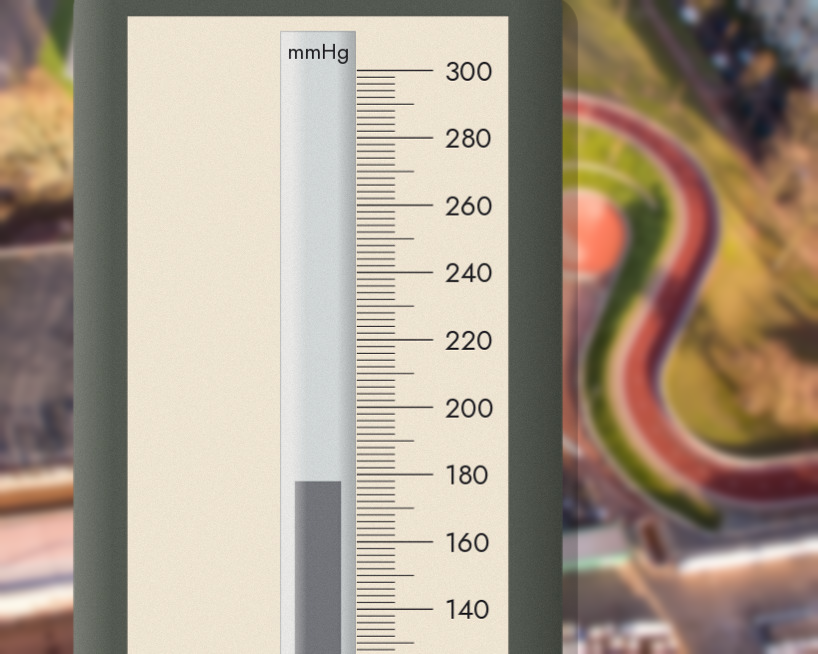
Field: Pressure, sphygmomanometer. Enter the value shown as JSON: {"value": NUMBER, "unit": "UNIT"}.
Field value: {"value": 178, "unit": "mmHg"}
